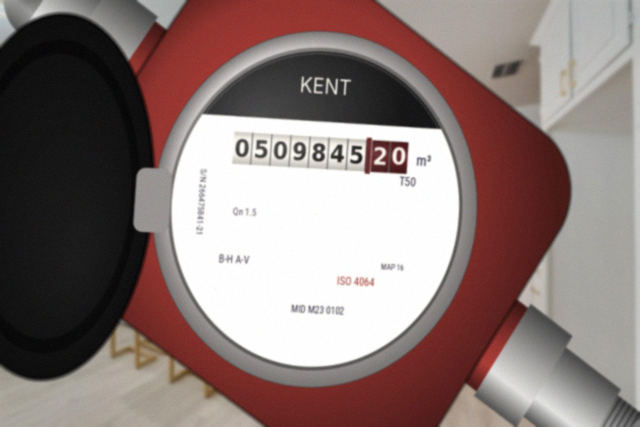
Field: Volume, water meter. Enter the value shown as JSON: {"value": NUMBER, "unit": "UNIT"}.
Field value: {"value": 509845.20, "unit": "m³"}
